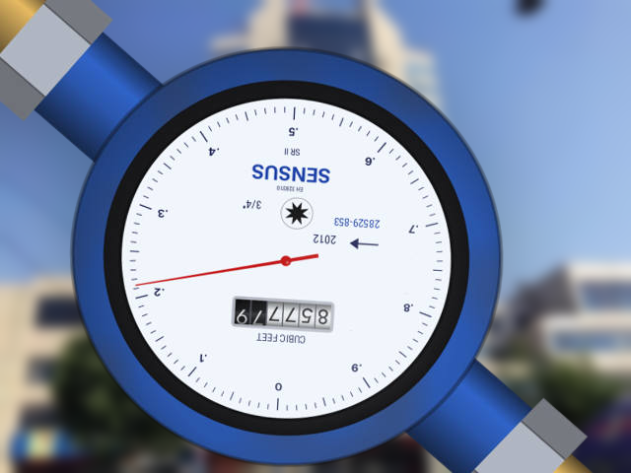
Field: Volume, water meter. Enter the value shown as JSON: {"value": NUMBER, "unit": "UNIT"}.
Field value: {"value": 857779.21, "unit": "ft³"}
